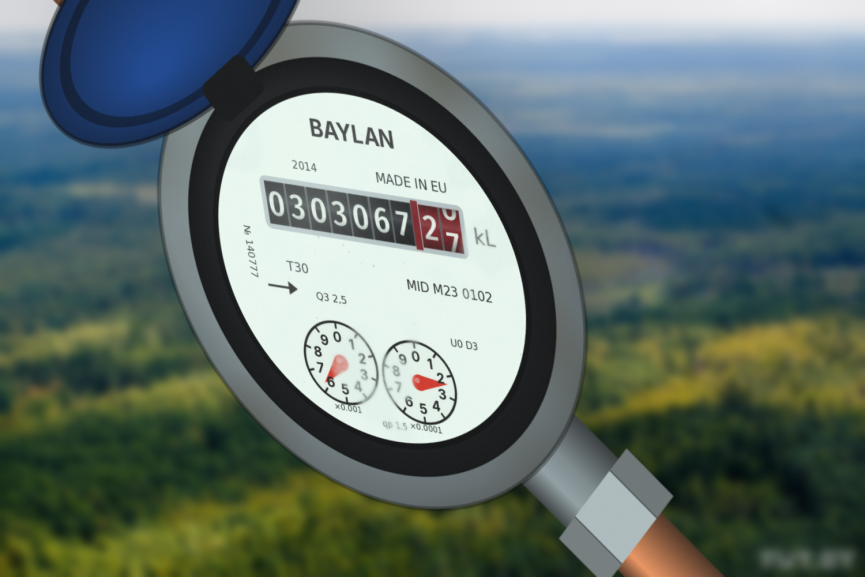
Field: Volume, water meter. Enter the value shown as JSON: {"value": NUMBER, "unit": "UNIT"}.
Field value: {"value": 303067.2662, "unit": "kL"}
